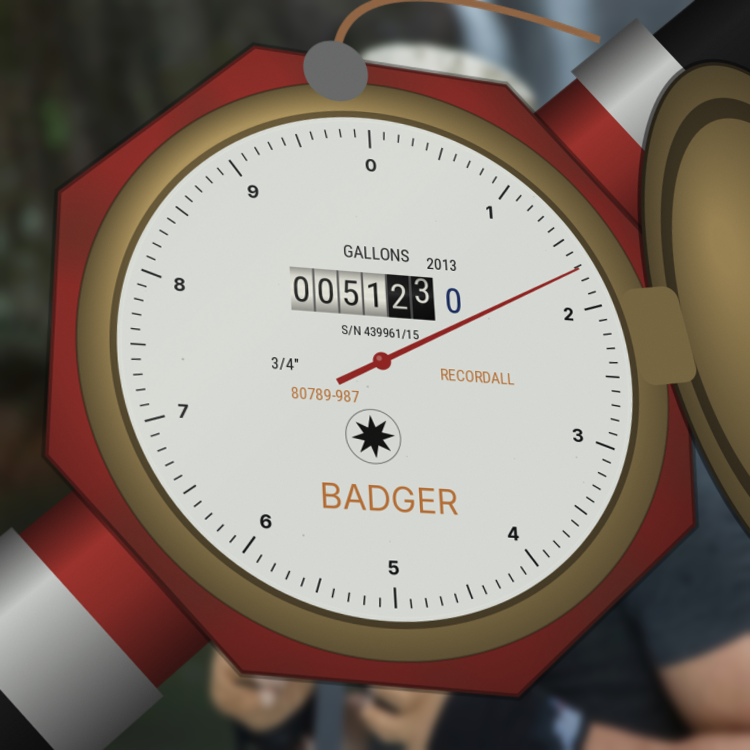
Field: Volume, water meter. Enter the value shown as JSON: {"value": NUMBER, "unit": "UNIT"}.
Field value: {"value": 51231.7, "unit": "gal"}
